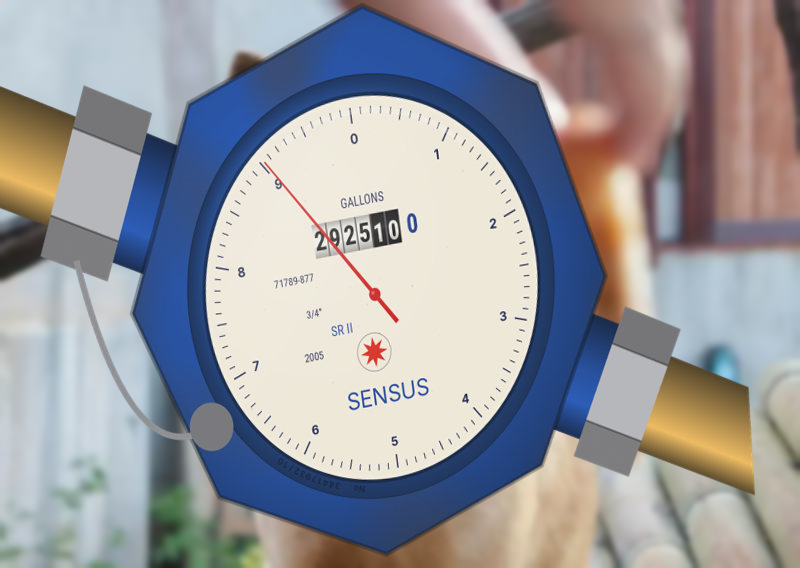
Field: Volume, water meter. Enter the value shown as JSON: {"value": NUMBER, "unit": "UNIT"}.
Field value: {"value": 2925099.0, "unit": "gal"}
